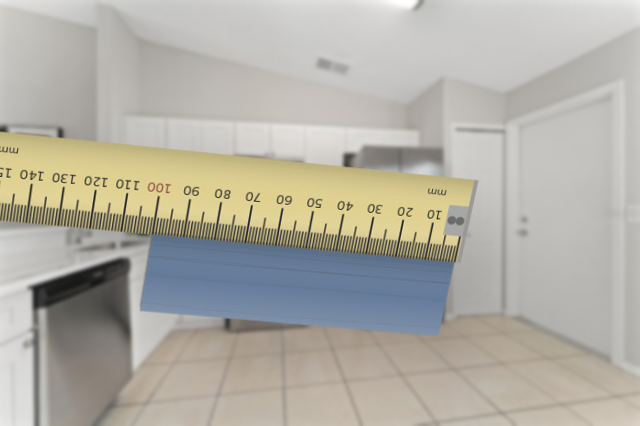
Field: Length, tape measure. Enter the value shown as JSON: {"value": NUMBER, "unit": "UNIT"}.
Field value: {"value": 100, "unit": "mm"}
